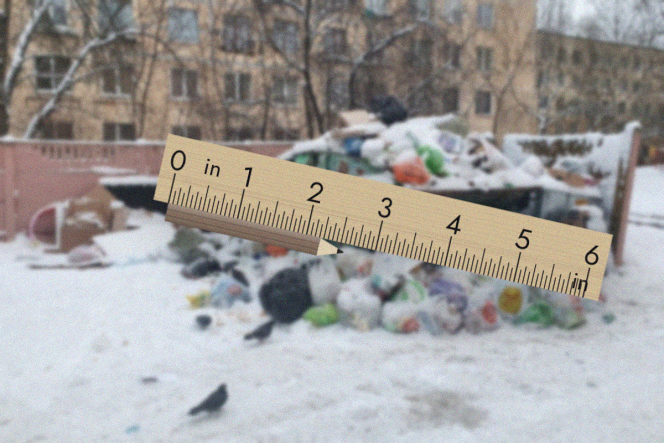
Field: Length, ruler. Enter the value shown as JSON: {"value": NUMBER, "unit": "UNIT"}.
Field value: {"value": 2.5625, "unit": "in"}
